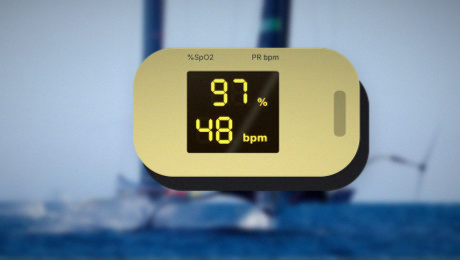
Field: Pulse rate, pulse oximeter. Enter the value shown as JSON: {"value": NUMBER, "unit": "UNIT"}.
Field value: {"value": 48, "unit": "bpm"}
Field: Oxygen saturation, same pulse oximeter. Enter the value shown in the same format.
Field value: {"value": 97, "unit": "%"}
